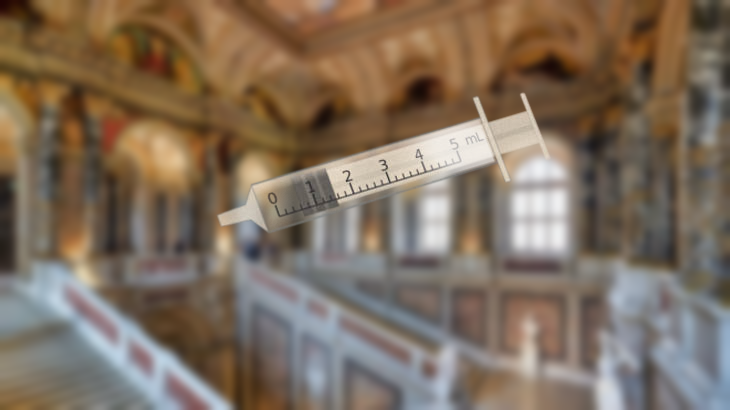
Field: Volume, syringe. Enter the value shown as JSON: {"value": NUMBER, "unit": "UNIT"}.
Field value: {"value": 0.6, "unit": "mL"}
